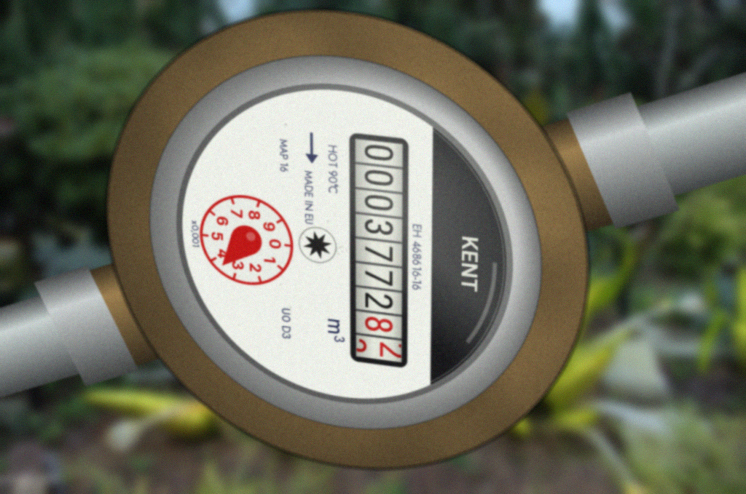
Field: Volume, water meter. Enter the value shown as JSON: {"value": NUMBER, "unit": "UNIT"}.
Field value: {"value": 3772.823, "unit": "m³"}
